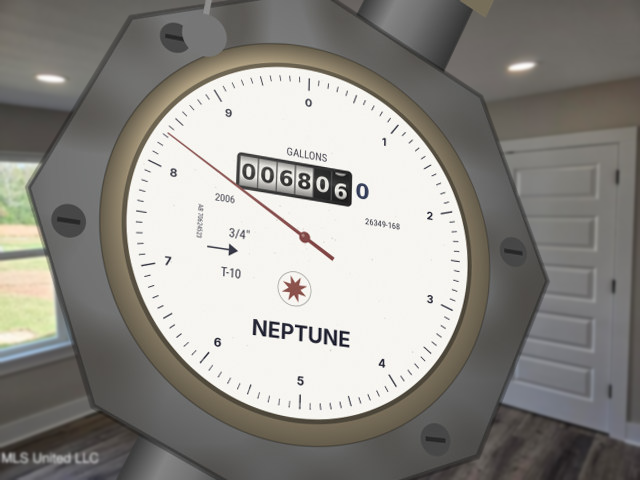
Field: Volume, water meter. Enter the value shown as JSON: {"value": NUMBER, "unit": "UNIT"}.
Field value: {"value": 68058.3, "unit": "gal"}
